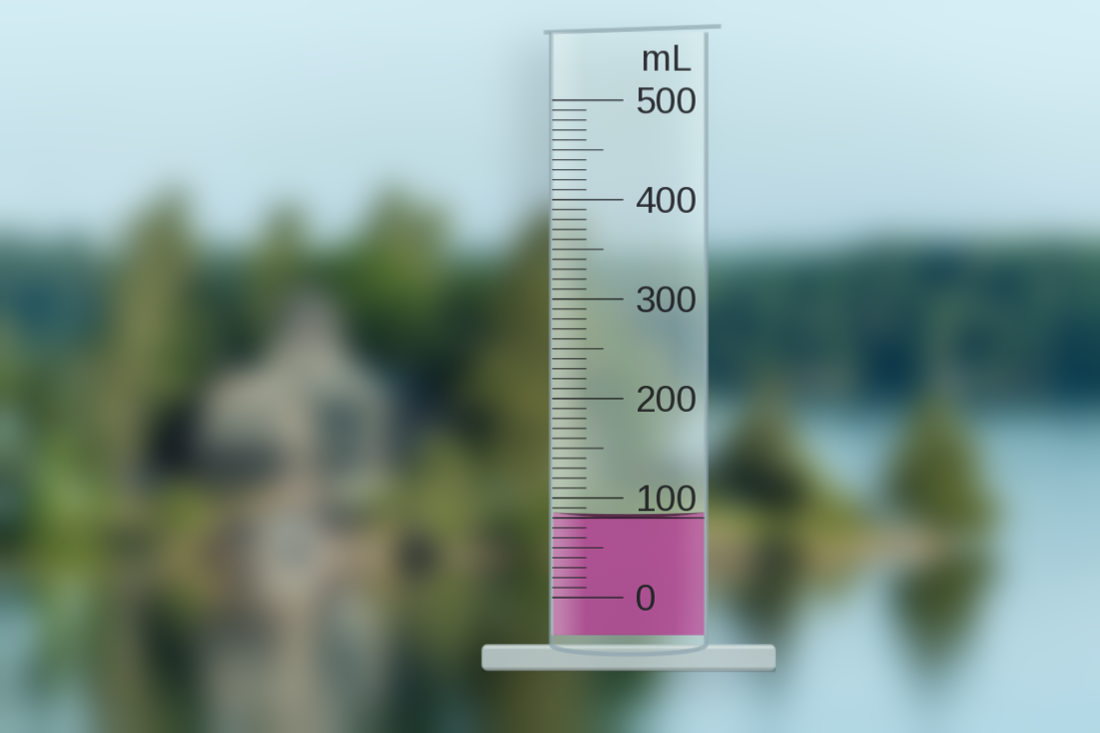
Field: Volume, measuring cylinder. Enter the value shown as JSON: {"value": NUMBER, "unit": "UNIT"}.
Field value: {"value": 80, "unit": "mL"}
